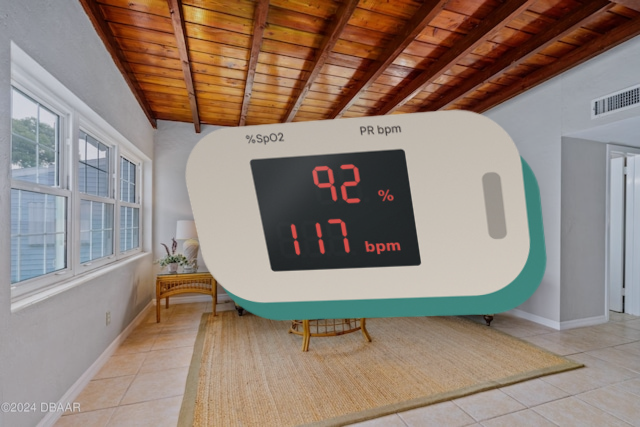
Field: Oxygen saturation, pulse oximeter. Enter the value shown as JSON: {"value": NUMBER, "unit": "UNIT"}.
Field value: {"value": 92, "unit": "%"}
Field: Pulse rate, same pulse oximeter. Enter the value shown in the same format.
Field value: {"value": 117, "unit": "bpm"}
